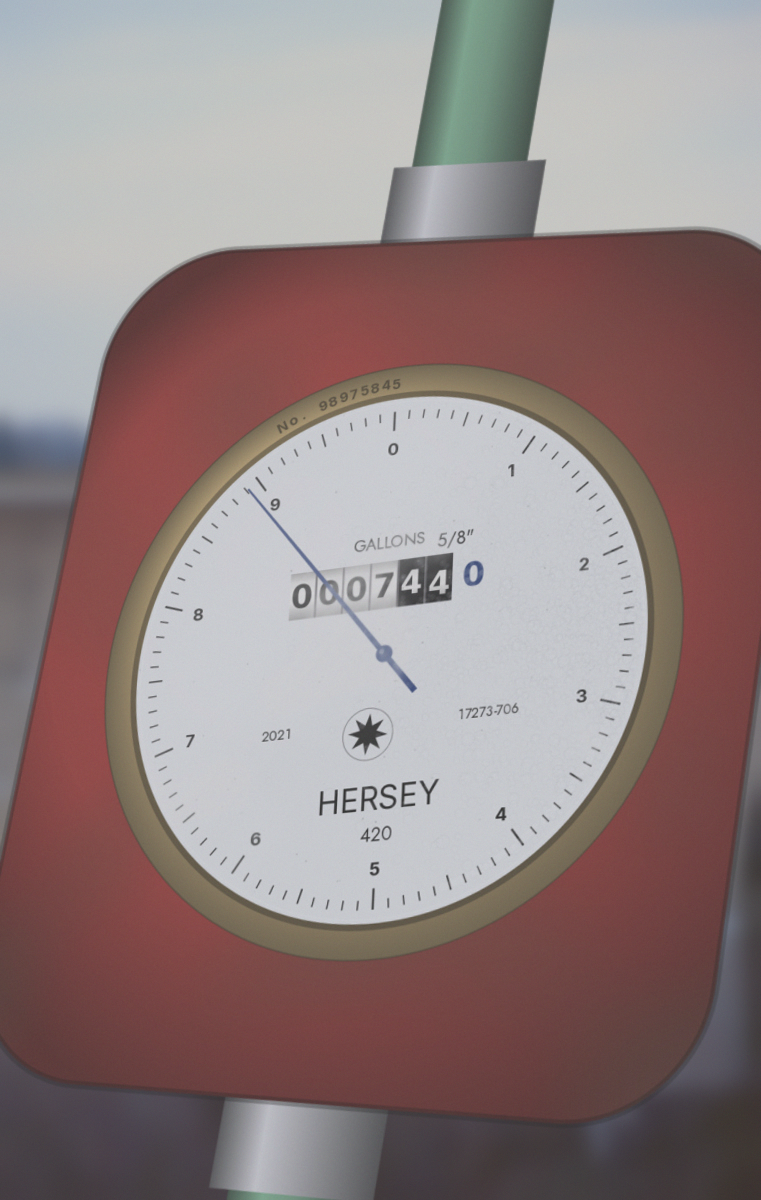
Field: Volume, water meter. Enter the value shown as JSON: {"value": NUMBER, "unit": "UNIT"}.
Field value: {"value": 7438.9, "unit": "gal"}
